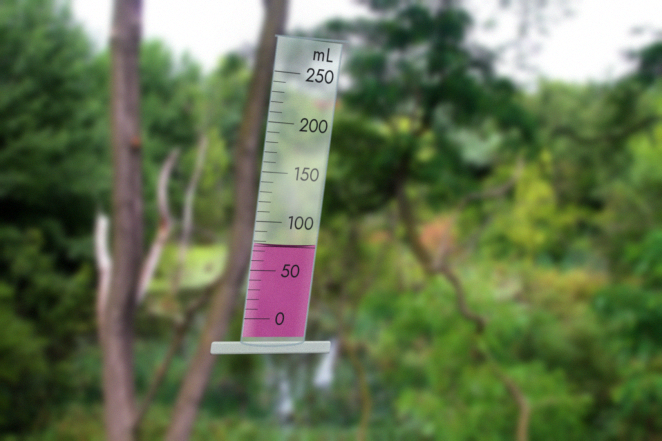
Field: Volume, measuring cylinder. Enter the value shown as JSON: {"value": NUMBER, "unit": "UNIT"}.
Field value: {"value": 75, "unit": "mL"}
